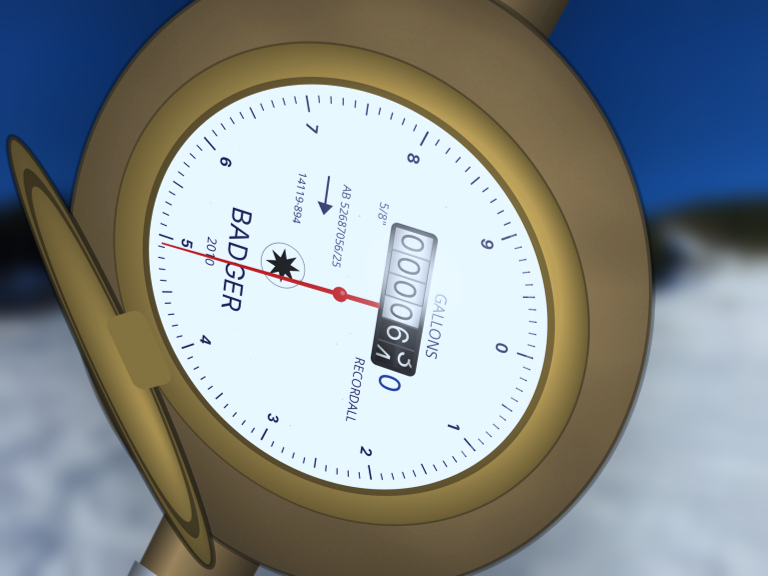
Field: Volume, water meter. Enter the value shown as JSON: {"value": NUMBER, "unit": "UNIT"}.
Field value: {"value": 634.9, "unit": "gal"}
